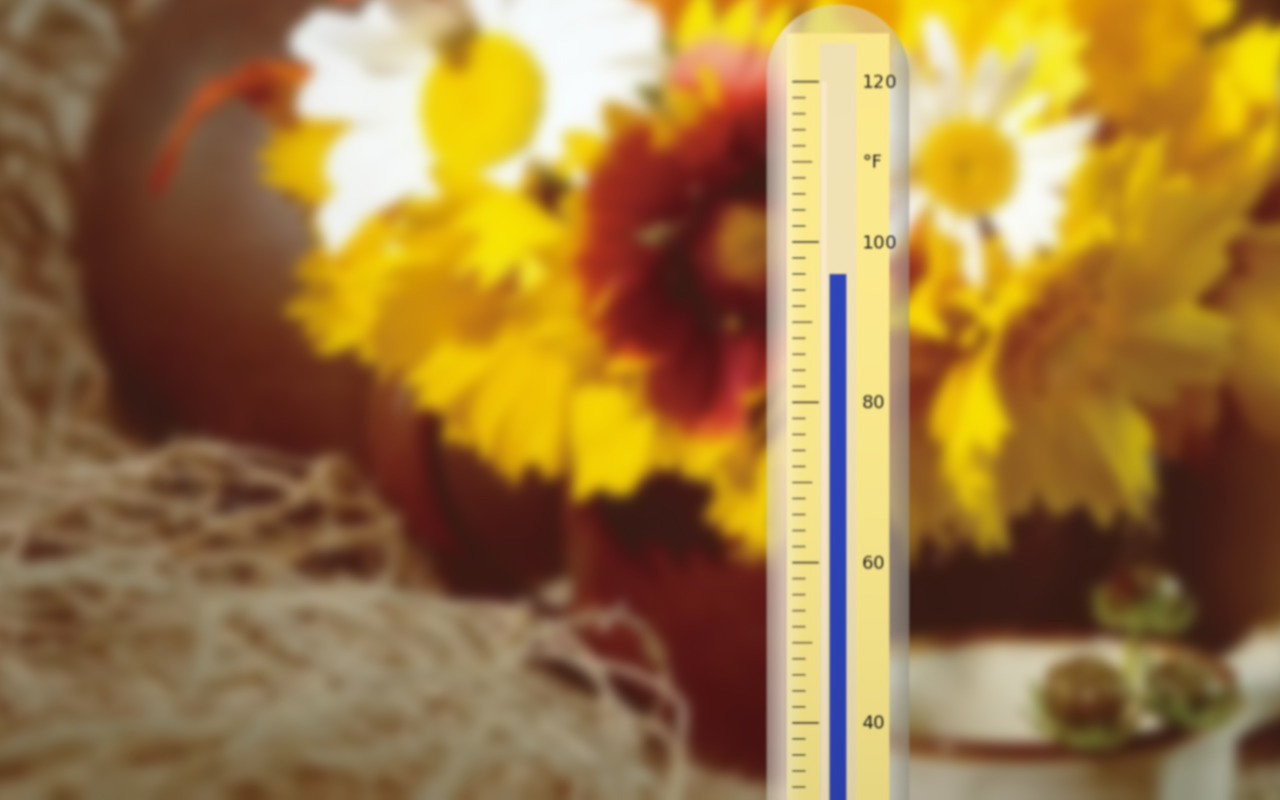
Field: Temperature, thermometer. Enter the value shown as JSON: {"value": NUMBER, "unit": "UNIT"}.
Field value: {"value": 96, "unit": "°F"}
